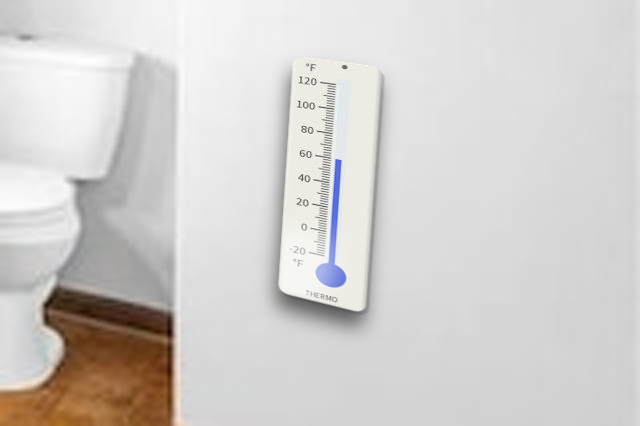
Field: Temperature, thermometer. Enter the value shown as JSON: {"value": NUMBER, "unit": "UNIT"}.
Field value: {"value": 60, "unit": "°F"}
